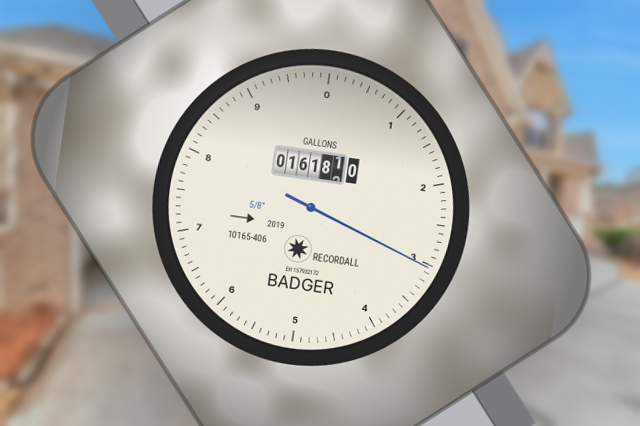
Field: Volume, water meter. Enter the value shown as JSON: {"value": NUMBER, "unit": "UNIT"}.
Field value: {"value": 161813.0, "unit": "gal"}
